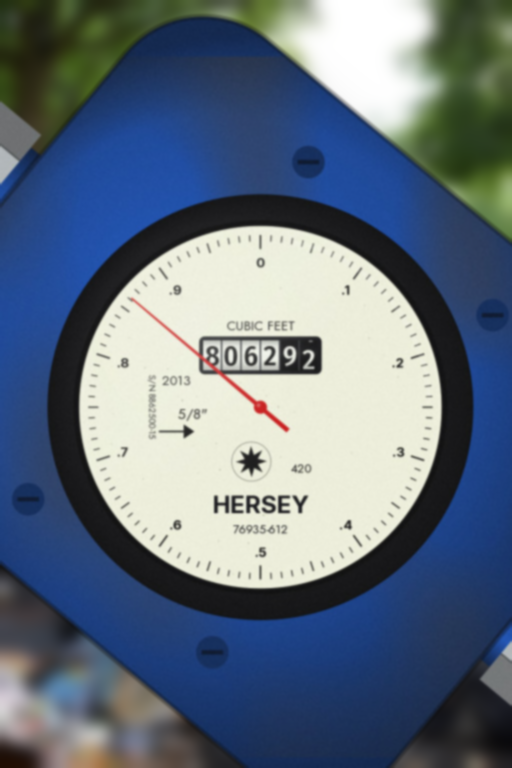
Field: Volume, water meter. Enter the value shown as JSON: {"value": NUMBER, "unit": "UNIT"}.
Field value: {"value": 806291.86, "unit": "ft³"}
